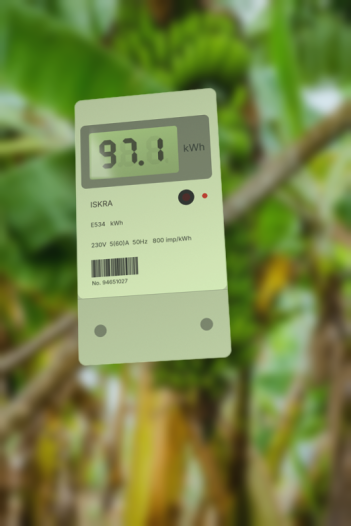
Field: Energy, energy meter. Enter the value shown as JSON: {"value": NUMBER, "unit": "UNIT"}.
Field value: {"value": 97.1, "unit": "kWh"}
